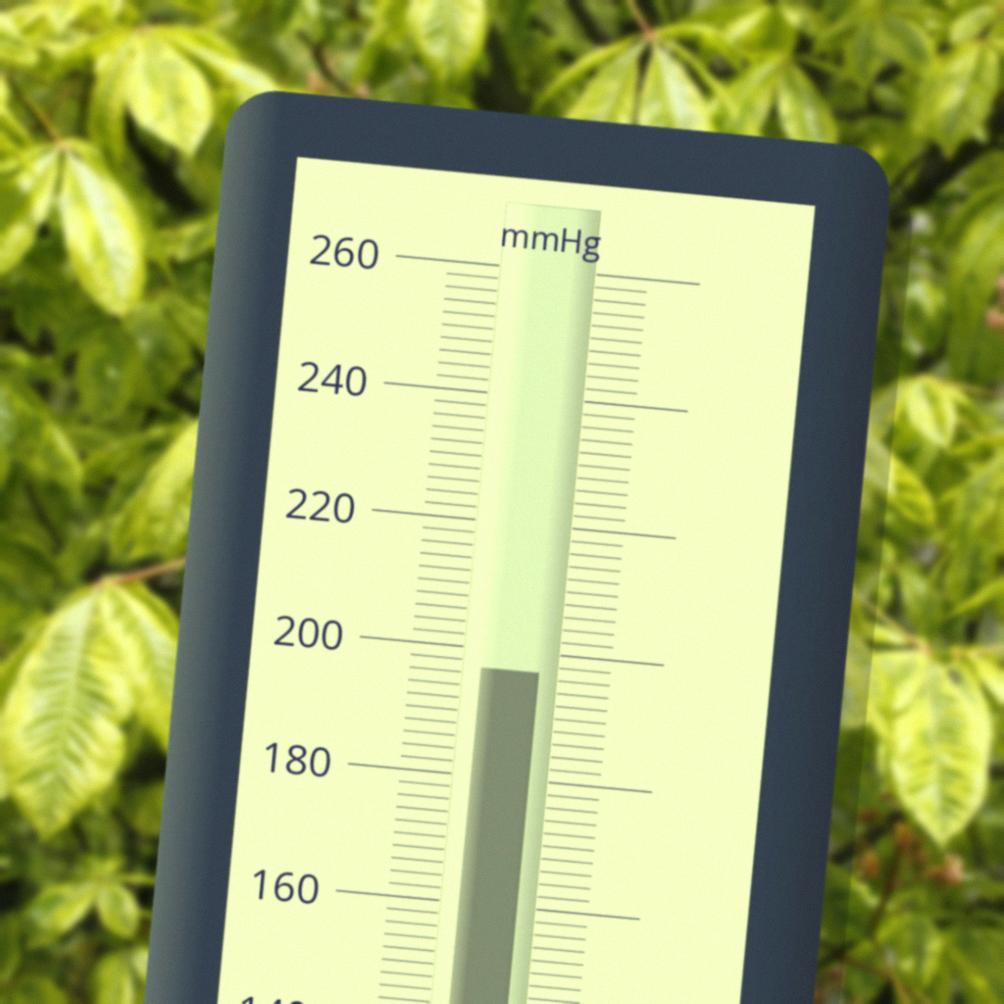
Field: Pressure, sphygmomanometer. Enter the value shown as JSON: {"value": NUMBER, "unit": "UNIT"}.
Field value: {"value": 197, "unit": "mmHg"}
